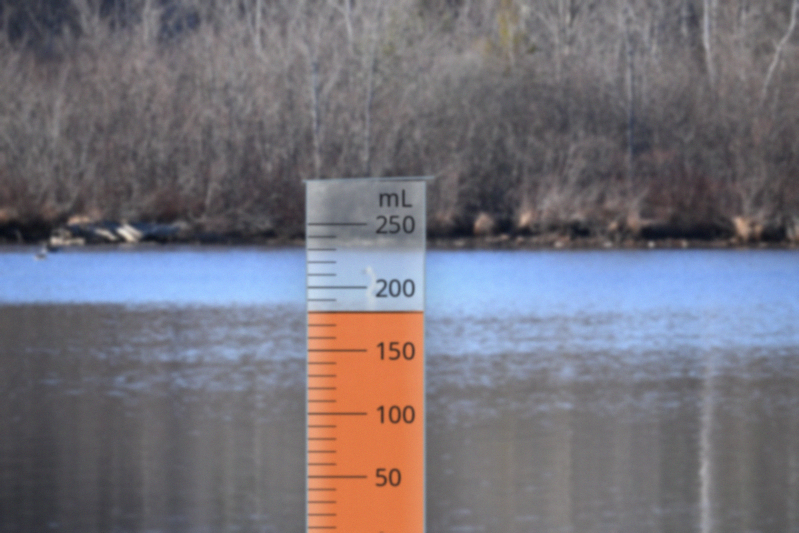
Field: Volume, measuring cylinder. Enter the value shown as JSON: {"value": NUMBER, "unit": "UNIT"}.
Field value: {"value": 180, "unit": "mL"}
